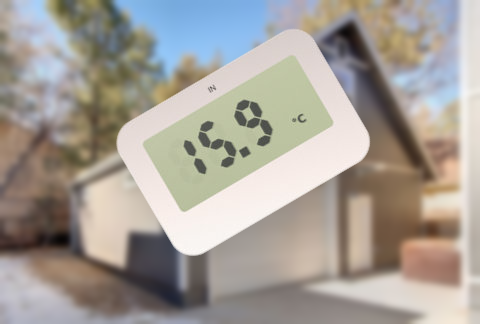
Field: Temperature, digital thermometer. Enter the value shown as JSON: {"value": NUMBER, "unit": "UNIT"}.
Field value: {"value": 15.9, "unit": "°C"}
